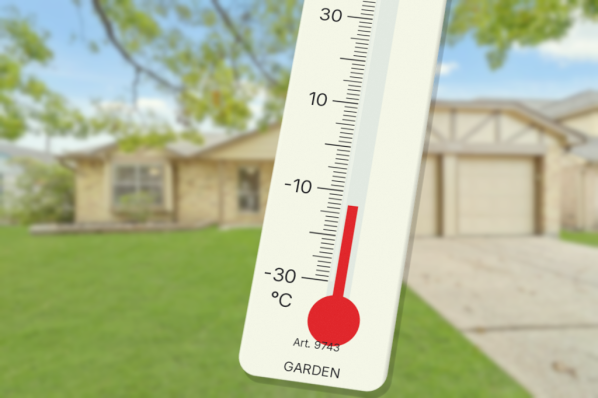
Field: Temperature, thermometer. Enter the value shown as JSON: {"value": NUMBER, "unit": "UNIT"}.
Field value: {"value": -13, "unit": "°C"}
